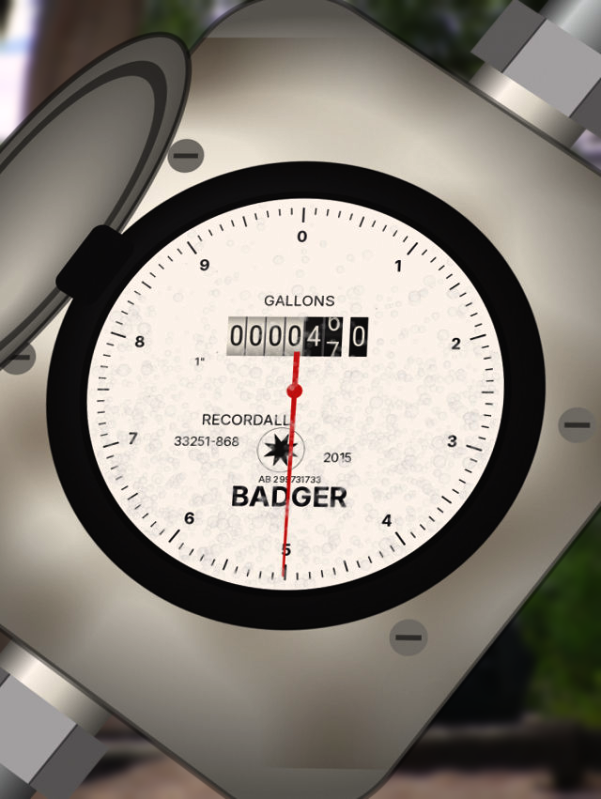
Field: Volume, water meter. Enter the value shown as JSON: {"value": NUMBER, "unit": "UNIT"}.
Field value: {"value": 465.0, "unit": "gal"}
